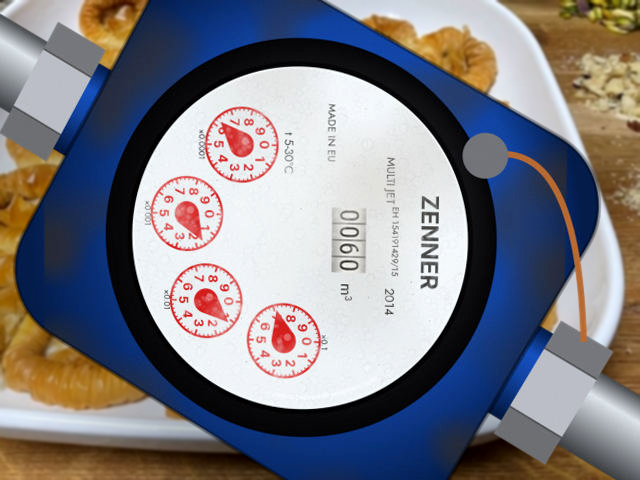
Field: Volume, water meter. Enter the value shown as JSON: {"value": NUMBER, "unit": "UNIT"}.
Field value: {"value": 60.7116, "unit": "m³"}
